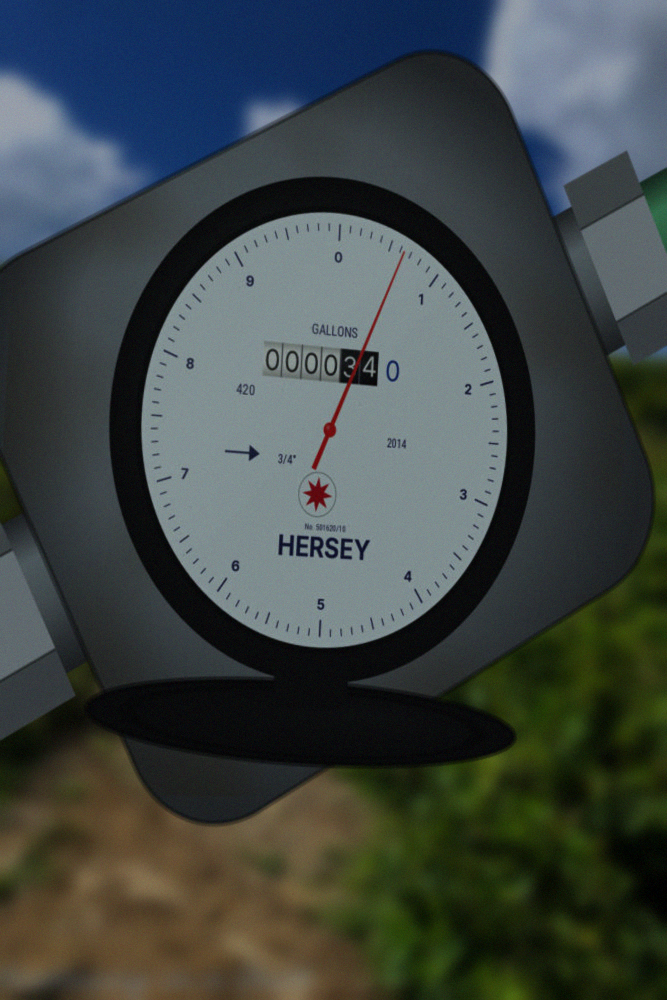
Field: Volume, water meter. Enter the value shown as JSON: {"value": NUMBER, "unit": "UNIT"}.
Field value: {"value": 340.6, "unit": "gal"}
